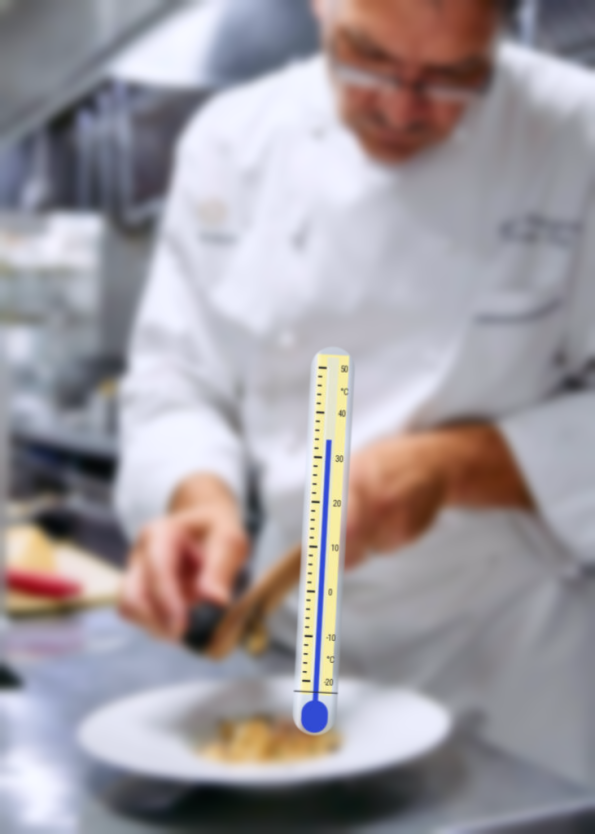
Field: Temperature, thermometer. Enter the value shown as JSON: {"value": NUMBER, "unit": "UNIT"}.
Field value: {"value": 34, "unit": "°C"}
